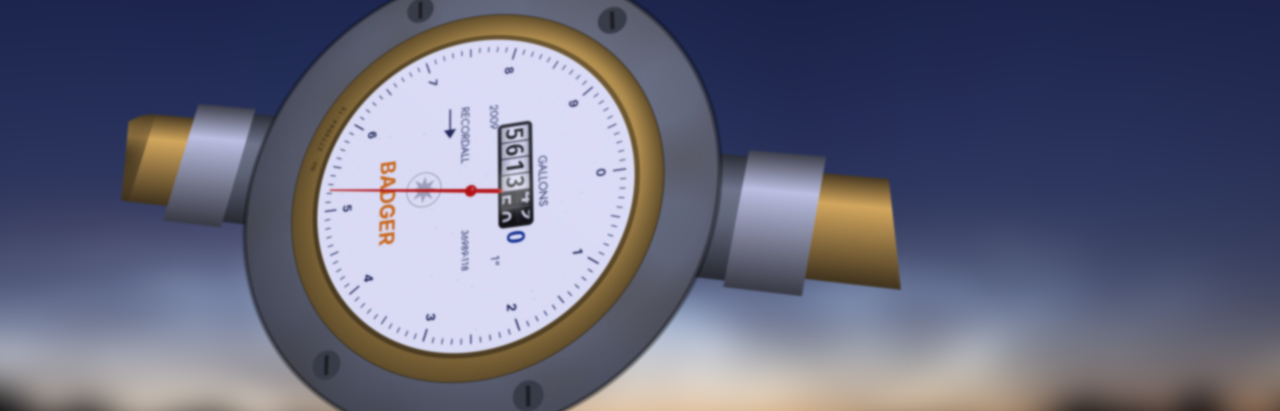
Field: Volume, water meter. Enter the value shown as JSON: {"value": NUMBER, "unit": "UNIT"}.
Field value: {"value": 5613495.2, "unit": "gal"}
